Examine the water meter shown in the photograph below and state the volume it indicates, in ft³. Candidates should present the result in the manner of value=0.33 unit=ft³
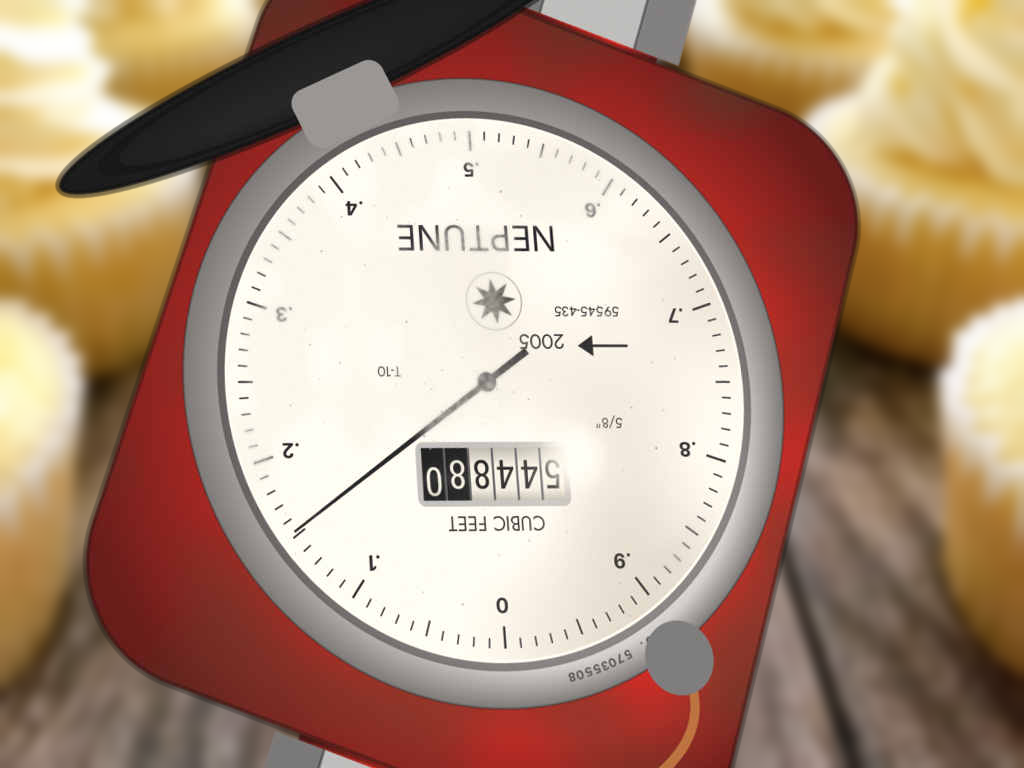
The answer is value=544880.15 unit=ft³
